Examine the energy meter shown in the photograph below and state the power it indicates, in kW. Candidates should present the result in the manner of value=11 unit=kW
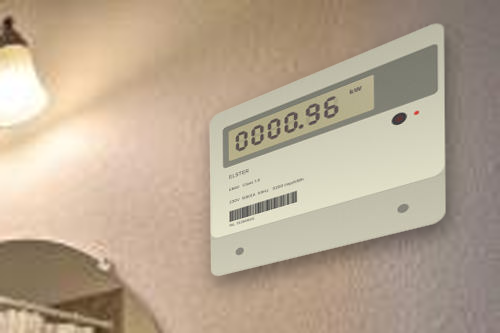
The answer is value=0.96 unit=kW
